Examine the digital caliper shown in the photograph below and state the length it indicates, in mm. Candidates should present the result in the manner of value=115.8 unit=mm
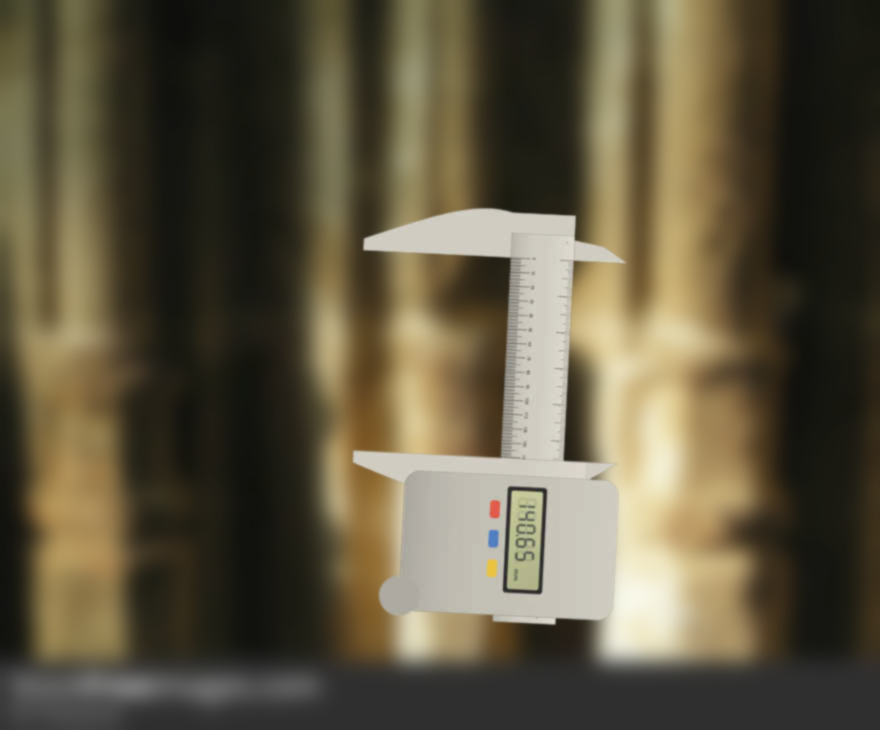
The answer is value=140.65 unit=mm
